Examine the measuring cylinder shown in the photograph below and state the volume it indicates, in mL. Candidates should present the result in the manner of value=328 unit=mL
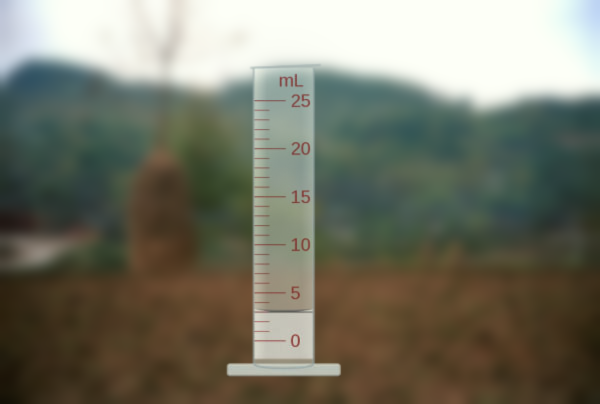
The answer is value=3 unit=mL
